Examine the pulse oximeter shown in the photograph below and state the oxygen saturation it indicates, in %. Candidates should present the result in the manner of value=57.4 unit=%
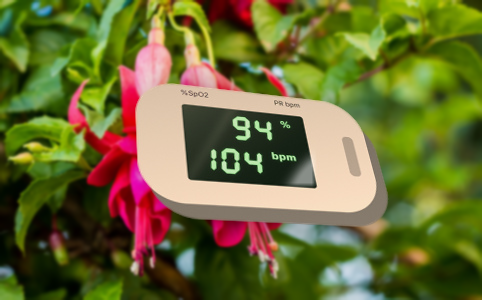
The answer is value=94 unit=%
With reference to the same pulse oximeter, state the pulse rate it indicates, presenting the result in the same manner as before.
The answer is value=104 unit=bpm
